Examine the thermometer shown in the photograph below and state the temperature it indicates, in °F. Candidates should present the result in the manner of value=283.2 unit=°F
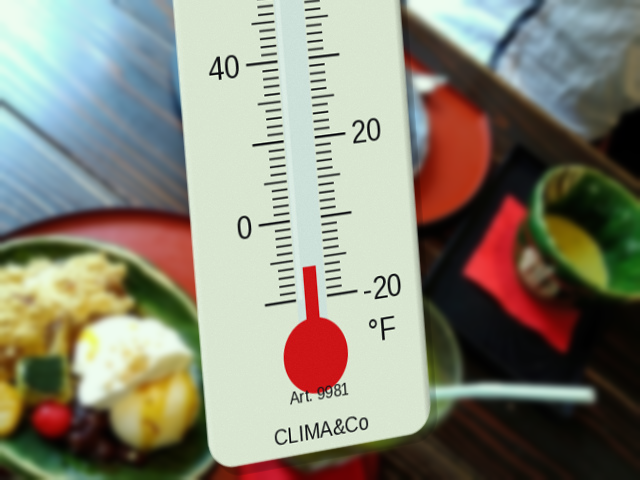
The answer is value=-12 unit=°F
